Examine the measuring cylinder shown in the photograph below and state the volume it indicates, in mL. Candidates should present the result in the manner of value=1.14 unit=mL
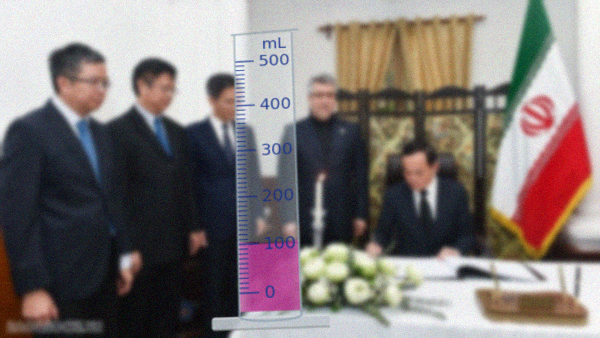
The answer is value=100 unit=mL
